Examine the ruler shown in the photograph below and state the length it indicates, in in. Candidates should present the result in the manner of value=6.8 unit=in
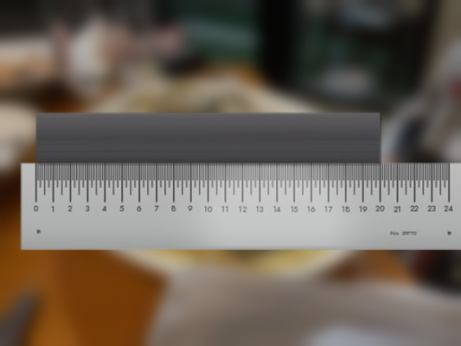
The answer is value=20 unit=in
